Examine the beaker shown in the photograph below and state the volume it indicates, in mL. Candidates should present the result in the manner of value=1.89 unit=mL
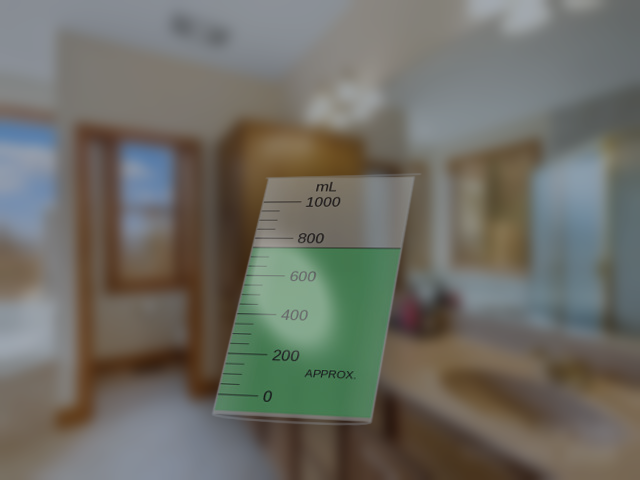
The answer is value=750 unit=mL
